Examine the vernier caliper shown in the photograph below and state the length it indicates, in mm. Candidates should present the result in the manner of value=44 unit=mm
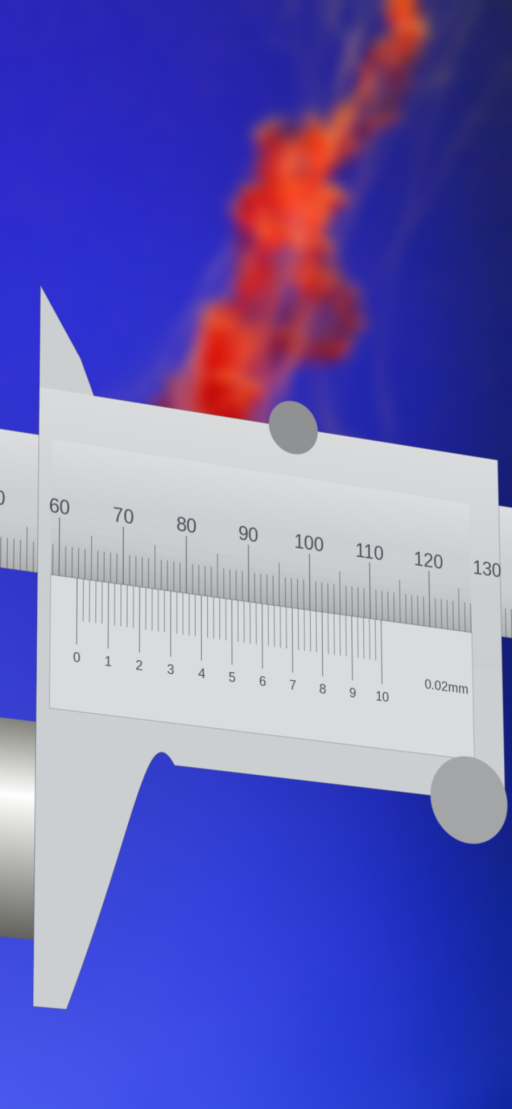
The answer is value=62.8 unit=mm
